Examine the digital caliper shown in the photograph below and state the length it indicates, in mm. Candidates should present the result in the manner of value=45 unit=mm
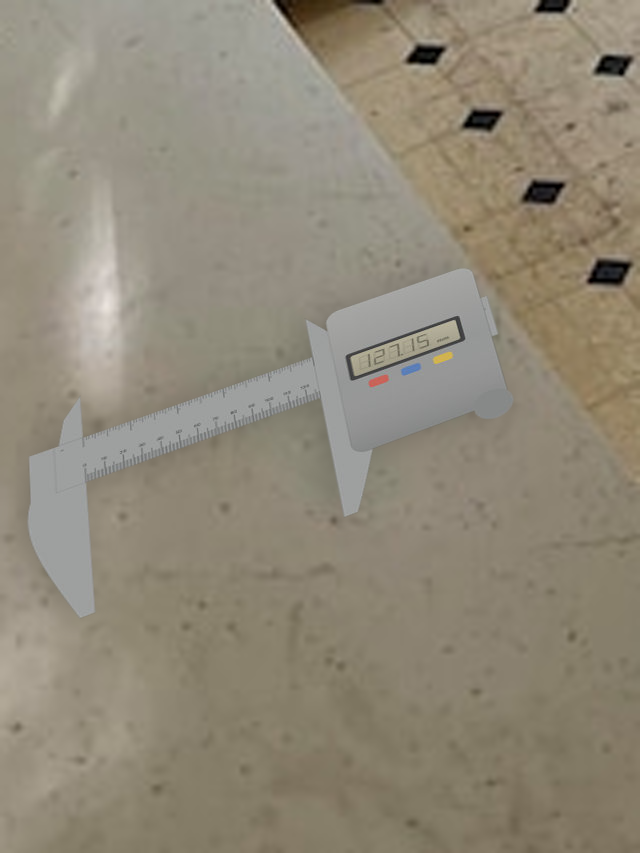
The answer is value=127.15 unit=mm
